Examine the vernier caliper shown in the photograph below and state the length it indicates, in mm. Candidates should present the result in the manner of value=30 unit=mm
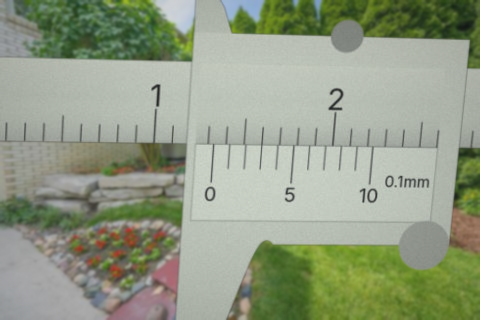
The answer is value=13.3 unit=mm
